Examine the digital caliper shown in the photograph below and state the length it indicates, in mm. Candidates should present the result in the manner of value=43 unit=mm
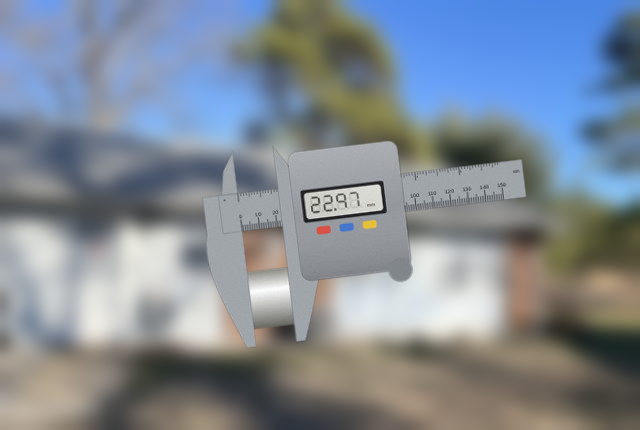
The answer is value=22.97 unit=mm
